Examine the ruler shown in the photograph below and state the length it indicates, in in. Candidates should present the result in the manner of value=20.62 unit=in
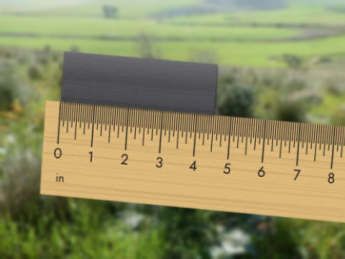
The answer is value=4.5 unit=in
